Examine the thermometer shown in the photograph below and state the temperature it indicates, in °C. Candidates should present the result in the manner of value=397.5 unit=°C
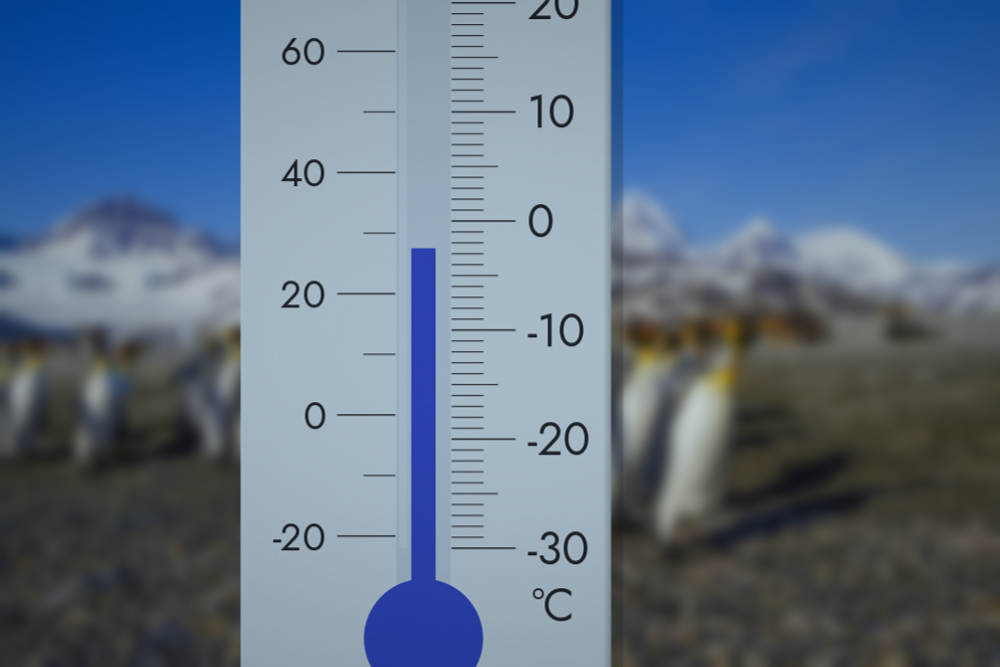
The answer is value=-2.5 unit=°C
